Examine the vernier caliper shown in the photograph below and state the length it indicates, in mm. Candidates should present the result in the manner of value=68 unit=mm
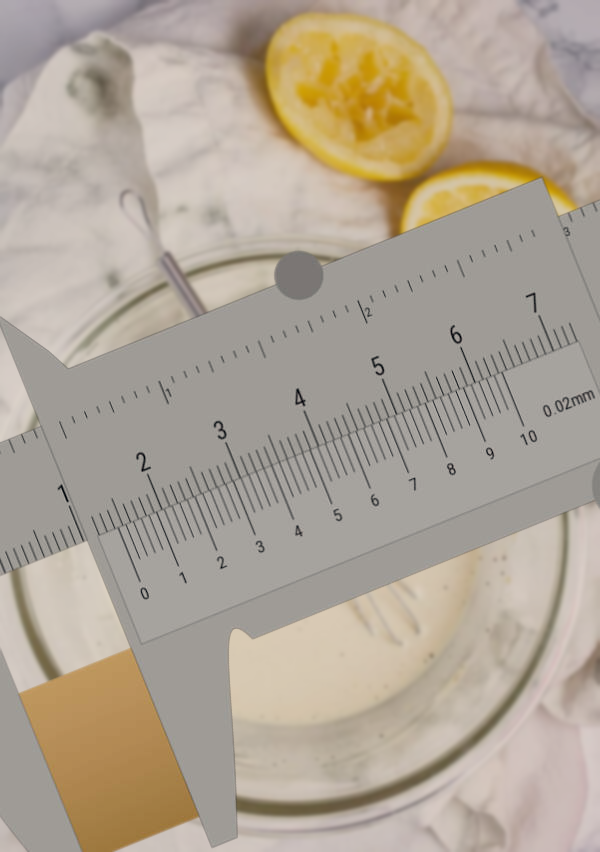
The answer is value=14.4 unit=mm
